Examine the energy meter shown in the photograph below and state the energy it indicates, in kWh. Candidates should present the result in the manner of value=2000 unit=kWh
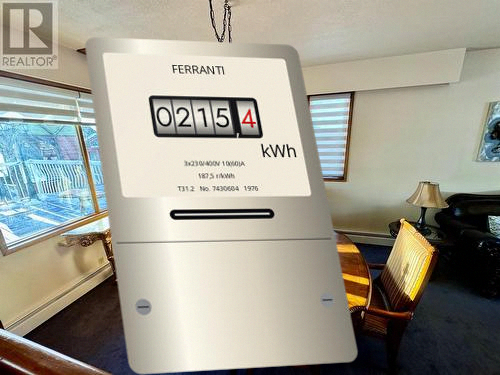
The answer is value=215.4 unit=kWh
